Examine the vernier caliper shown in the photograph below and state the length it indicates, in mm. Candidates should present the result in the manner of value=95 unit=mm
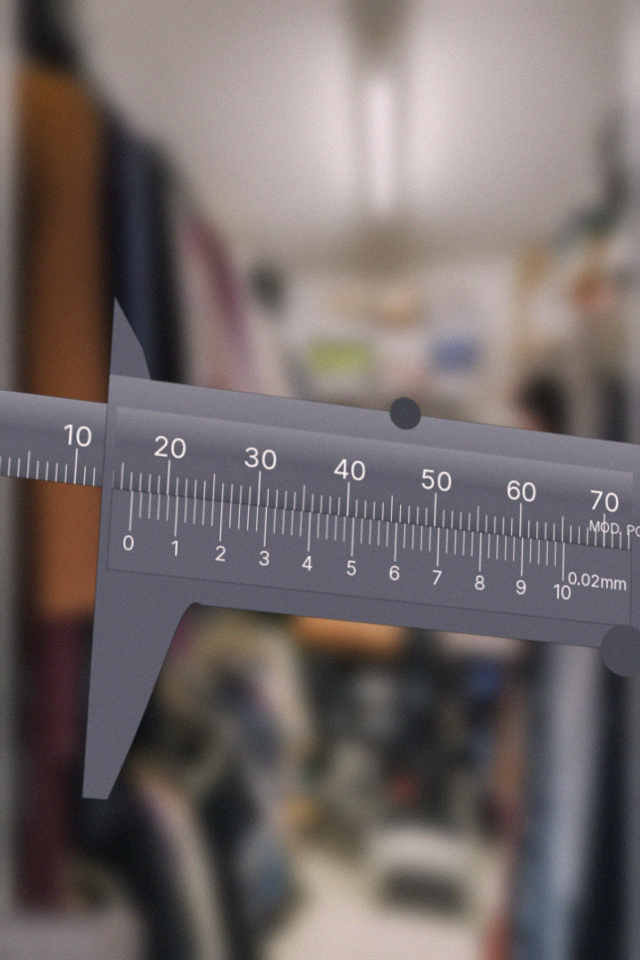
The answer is value=16.2 unit=mm
